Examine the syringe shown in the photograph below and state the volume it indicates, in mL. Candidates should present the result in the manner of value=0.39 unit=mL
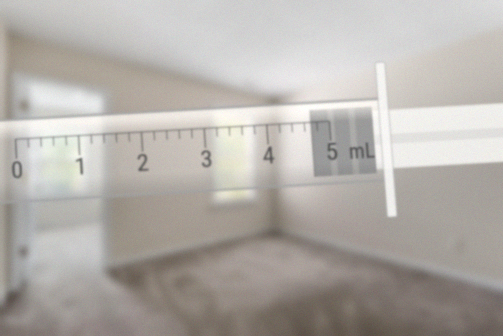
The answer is value=4.7 unit=mL
